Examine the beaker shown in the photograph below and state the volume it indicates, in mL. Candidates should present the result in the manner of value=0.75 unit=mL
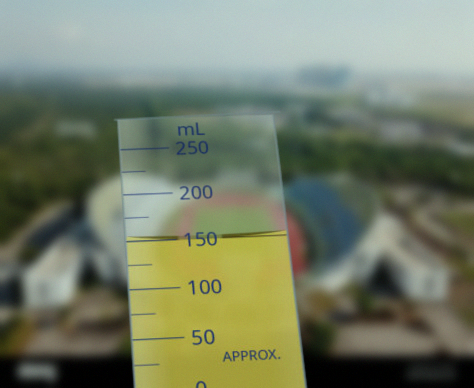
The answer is value=150 unit=mL
